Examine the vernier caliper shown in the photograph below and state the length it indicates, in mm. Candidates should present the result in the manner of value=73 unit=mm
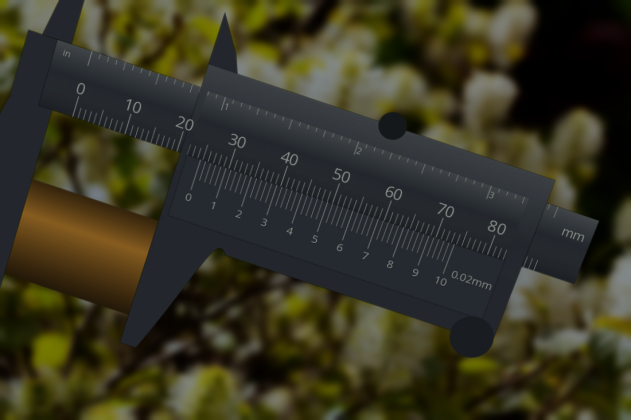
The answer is value=24.6 unit=mm
